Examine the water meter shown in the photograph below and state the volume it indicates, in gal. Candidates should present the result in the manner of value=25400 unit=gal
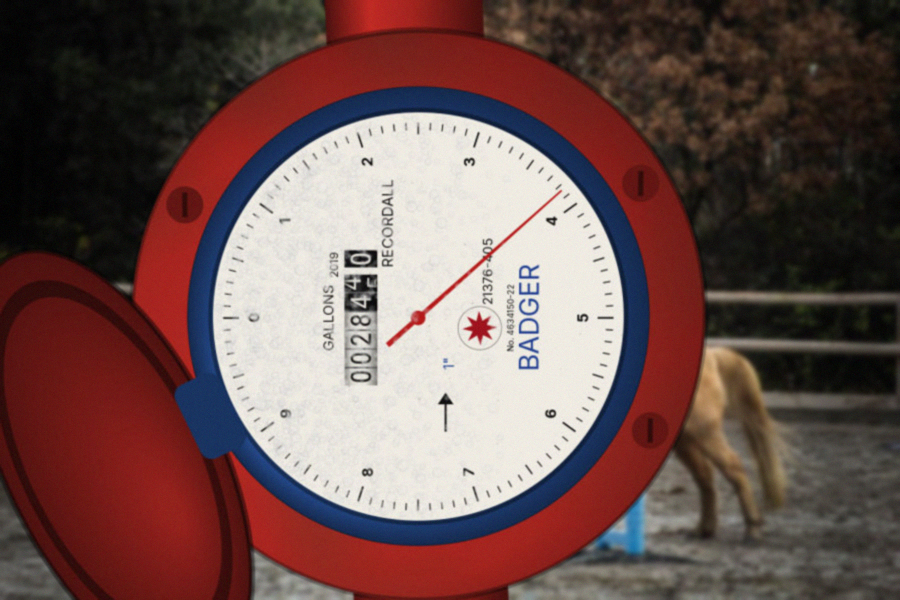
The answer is value=28443.8 unit=gal
